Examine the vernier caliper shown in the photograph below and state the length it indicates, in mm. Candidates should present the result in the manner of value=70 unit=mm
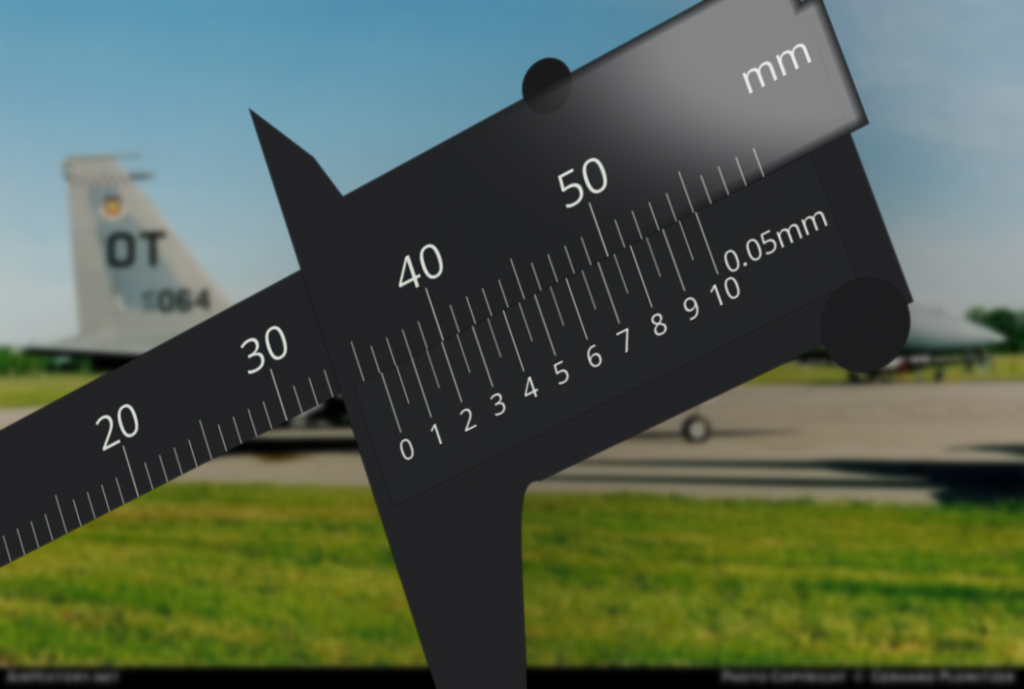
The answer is value=36.1 unit=mm
